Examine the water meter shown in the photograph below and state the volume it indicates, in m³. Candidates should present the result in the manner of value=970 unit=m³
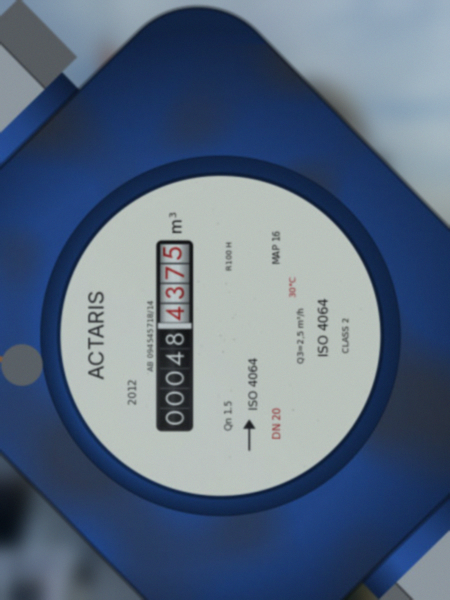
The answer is value=48.4375 unit=m³
